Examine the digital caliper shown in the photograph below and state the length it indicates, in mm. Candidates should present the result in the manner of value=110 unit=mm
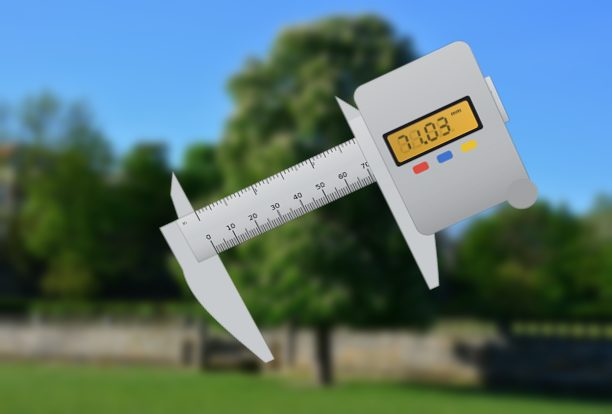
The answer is value=71.03 unit=mm
